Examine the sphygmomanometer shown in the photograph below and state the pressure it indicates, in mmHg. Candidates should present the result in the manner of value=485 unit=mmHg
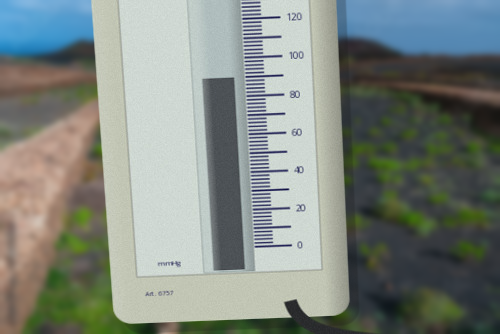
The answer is value=90 unit=mmHg
